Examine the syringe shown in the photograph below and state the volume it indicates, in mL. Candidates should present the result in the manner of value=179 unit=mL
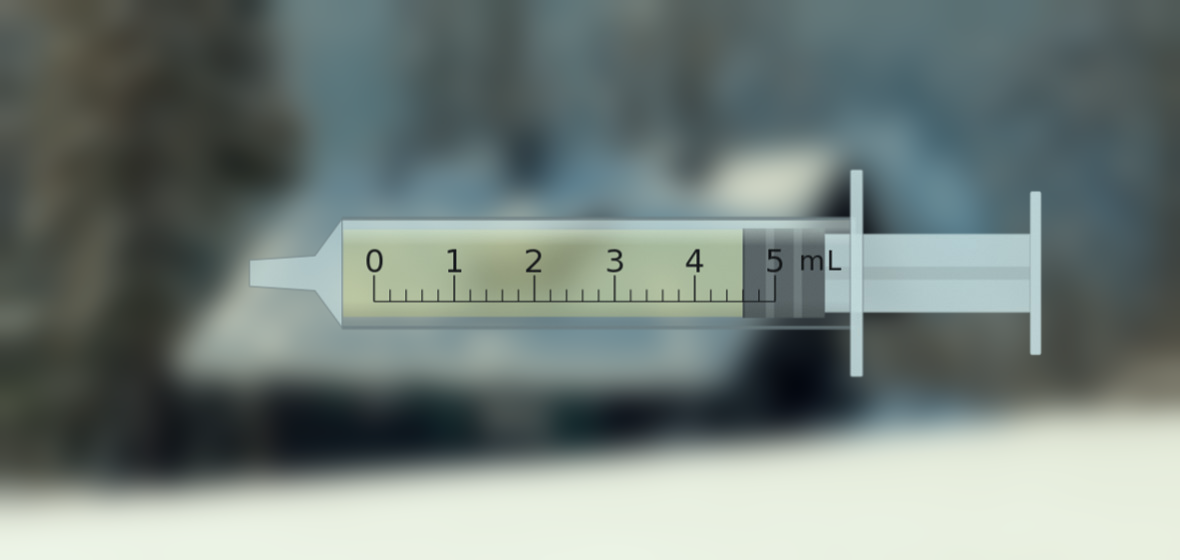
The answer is value=4.6 unit=mL
